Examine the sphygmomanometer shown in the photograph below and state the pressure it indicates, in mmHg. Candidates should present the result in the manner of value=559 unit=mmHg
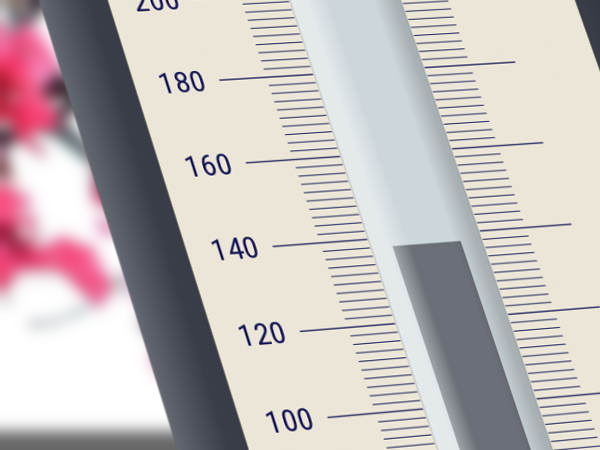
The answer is value=138 unit=mmHg
